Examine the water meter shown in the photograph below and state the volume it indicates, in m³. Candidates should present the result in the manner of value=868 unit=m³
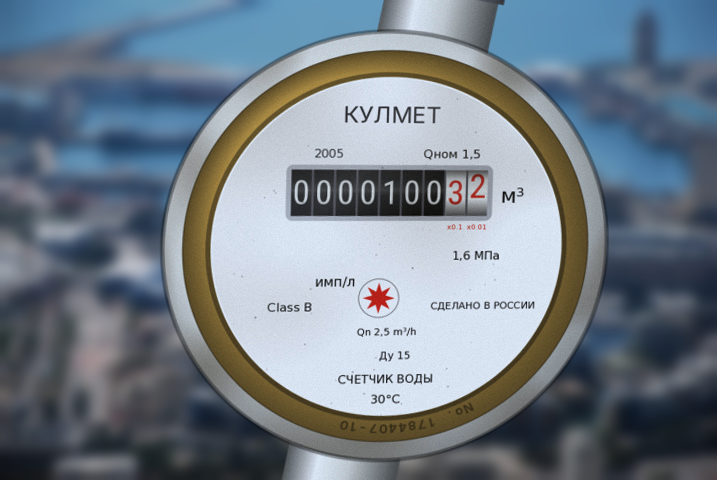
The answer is value=100.32 unit=m³
